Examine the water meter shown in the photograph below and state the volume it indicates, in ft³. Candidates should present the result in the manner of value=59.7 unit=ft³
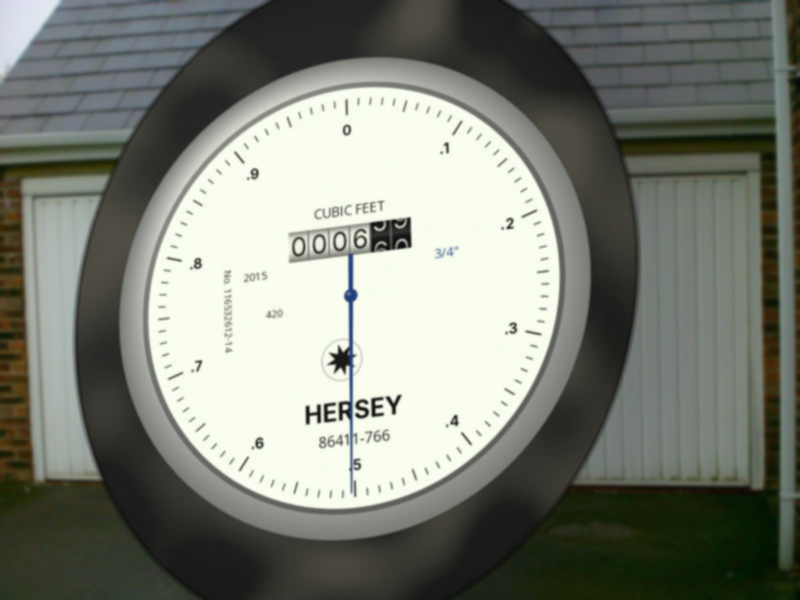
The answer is value=659.50 unit=ft³
